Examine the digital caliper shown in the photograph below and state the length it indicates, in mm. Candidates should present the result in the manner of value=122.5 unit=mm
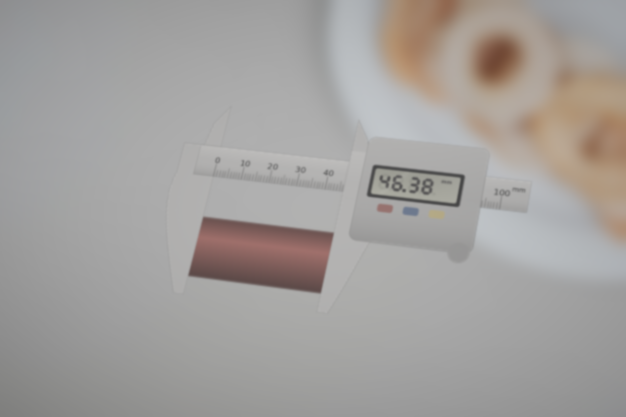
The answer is value=46.38 unit=mm
